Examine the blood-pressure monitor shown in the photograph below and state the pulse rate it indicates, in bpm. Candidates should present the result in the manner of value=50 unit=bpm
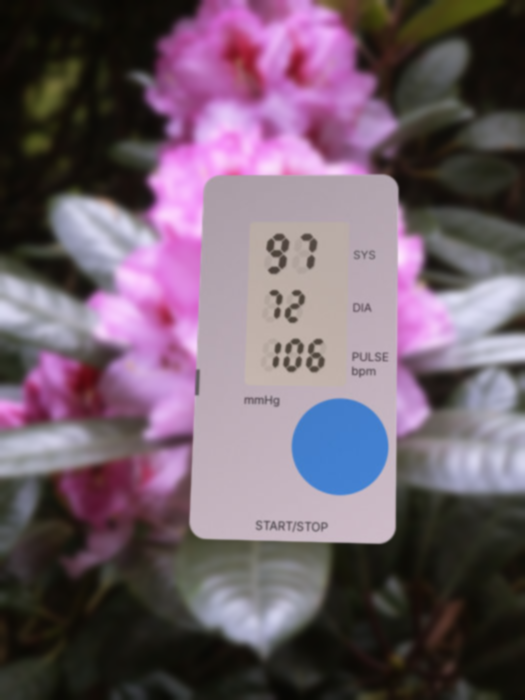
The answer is value=106 unit=bpm
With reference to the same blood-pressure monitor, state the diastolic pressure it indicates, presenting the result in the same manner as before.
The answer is value=72 unit=mmHg
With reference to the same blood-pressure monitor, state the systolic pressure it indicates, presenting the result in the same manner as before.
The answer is value=97 unit=mmHg
